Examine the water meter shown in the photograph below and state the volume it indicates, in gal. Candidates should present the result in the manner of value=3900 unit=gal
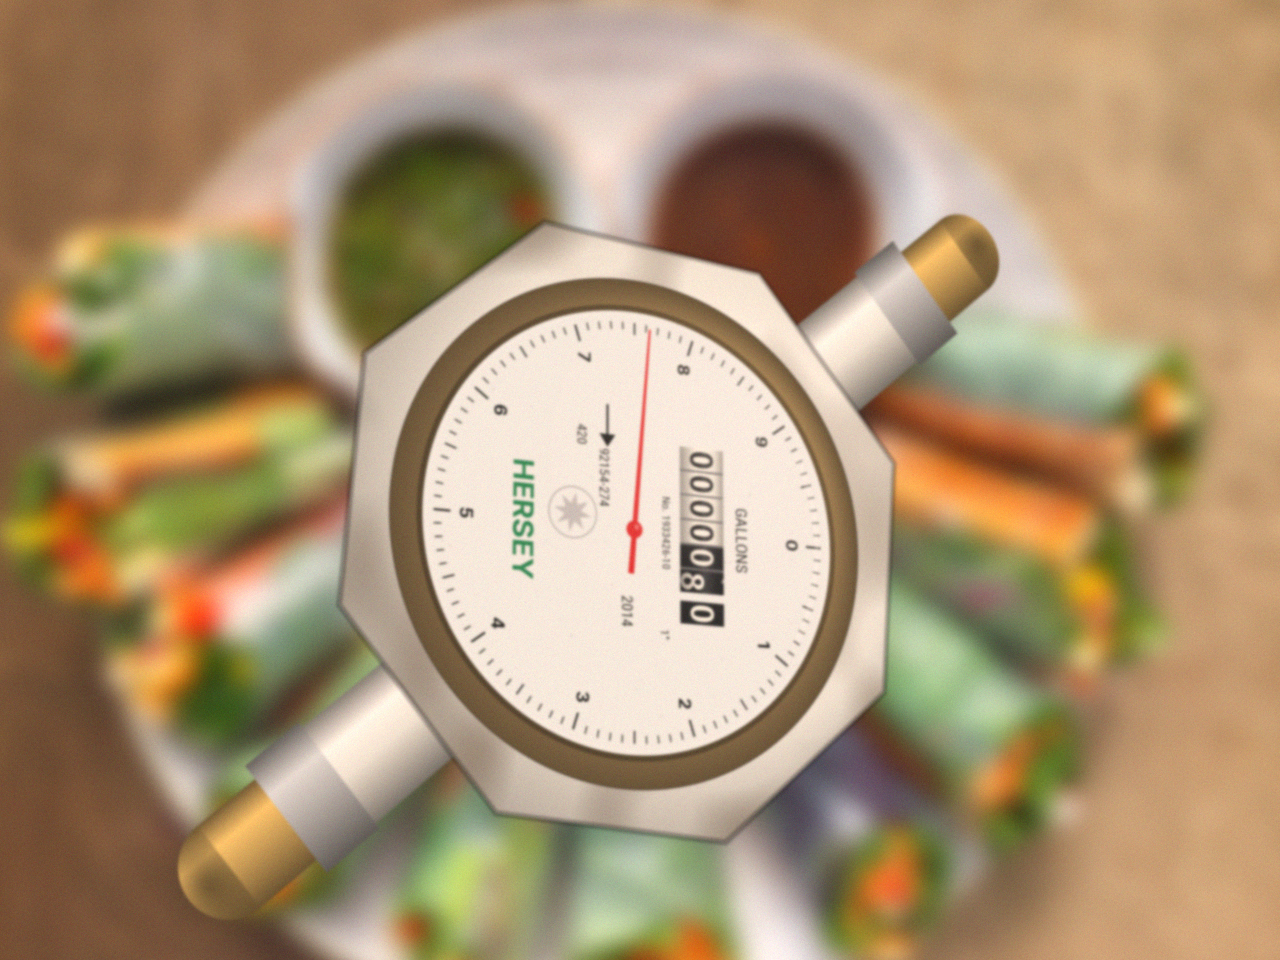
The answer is value=77.6 unit=gal
